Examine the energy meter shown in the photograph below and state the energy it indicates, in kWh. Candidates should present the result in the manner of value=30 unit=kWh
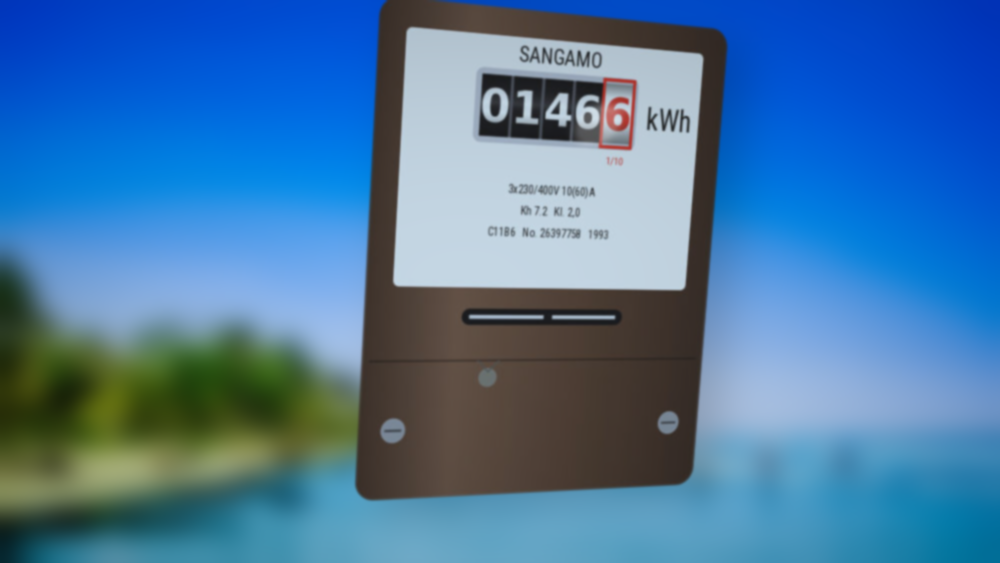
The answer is value=146.6 unit=kWh
